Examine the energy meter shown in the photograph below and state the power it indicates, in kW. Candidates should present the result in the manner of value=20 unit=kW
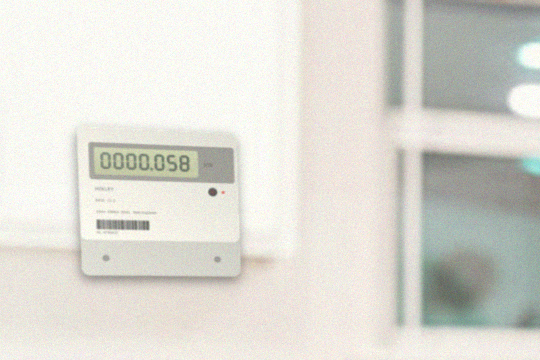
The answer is value=0.058 unit=kW
